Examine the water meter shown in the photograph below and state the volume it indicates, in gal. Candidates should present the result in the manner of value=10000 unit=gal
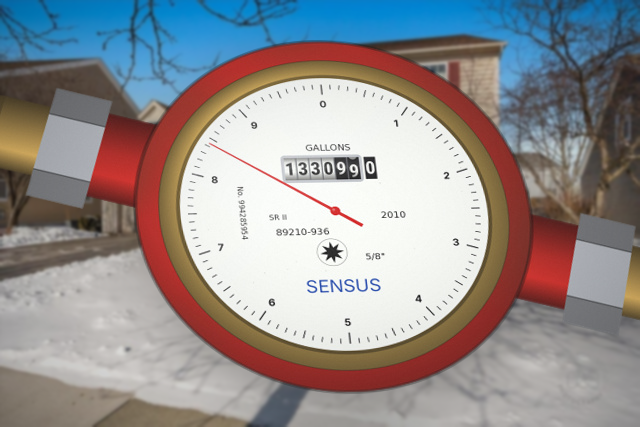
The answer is value=1330988.4 unit=gal
